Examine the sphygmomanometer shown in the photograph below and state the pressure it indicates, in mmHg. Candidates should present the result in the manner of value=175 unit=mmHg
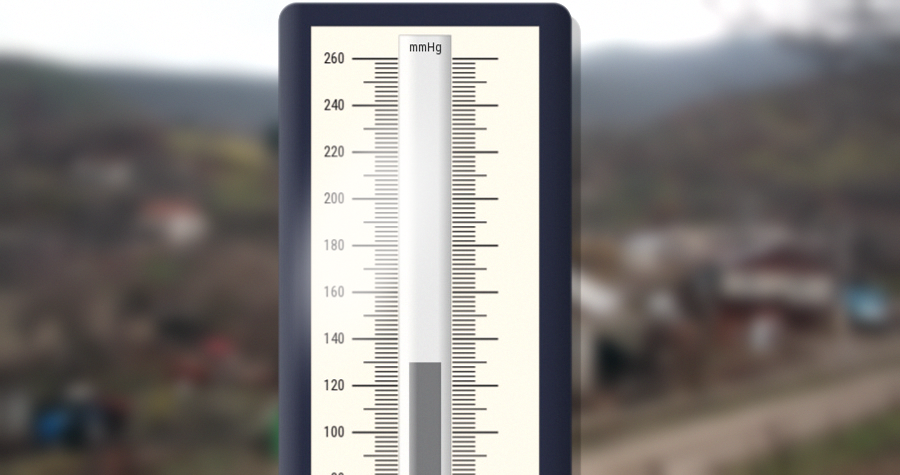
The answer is value=130 unit=mmHg
